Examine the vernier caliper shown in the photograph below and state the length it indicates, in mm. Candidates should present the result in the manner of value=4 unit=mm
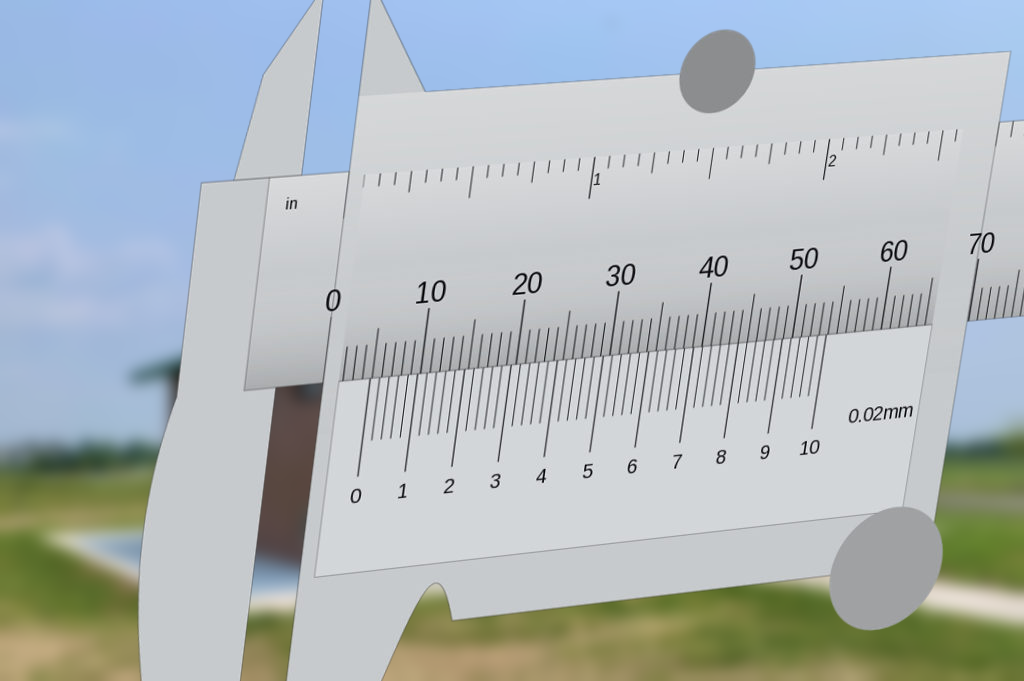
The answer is value=4.8 unit=mm
